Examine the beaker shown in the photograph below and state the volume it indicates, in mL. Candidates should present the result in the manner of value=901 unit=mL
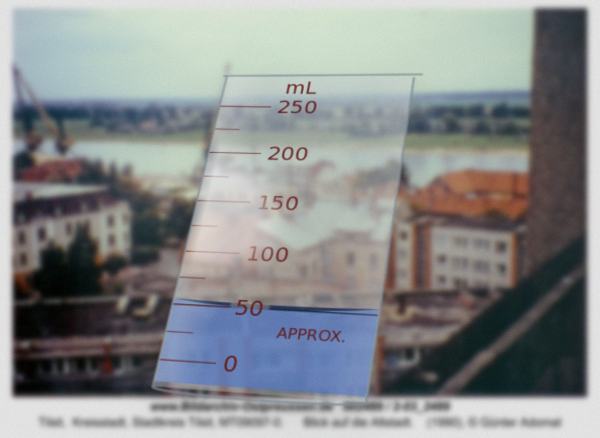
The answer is value=50 unit=mL
